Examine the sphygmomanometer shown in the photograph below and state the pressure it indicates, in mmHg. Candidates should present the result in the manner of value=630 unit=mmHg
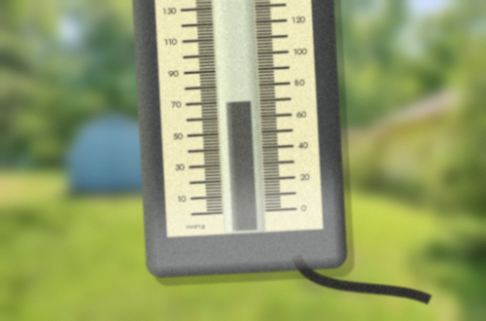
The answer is value=70 unit=mmHg
